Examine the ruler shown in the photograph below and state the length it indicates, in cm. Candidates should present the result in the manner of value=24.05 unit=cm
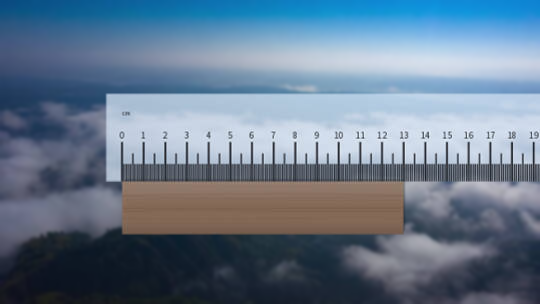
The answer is value=13 unit=cm
